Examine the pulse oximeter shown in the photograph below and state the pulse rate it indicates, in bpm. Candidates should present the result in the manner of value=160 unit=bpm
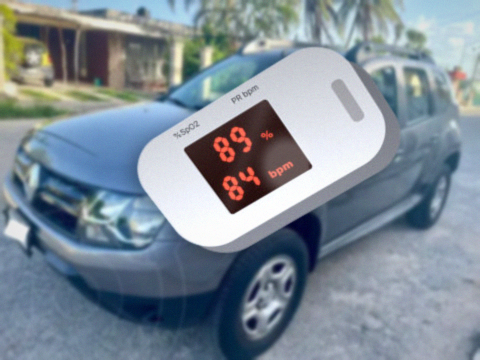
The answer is value=84 unit=bpm
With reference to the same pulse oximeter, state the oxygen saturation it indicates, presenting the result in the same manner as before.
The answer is value=89 unit=%
